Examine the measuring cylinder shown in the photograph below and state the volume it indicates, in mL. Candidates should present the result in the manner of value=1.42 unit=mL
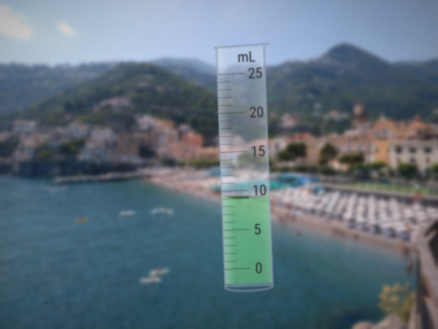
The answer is value=9 unit=mL
